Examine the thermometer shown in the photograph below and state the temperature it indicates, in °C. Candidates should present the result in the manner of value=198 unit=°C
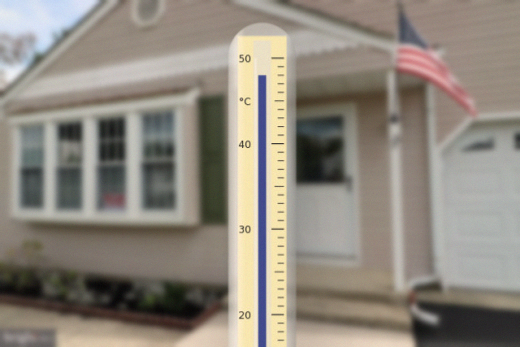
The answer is value=48 unit=°C
